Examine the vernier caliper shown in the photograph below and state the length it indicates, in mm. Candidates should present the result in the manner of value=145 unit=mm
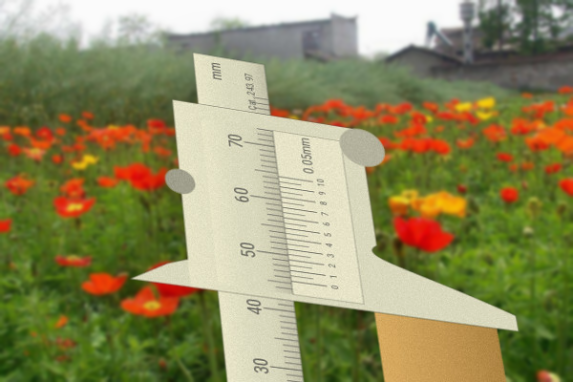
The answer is value=45.4 unit=mm
